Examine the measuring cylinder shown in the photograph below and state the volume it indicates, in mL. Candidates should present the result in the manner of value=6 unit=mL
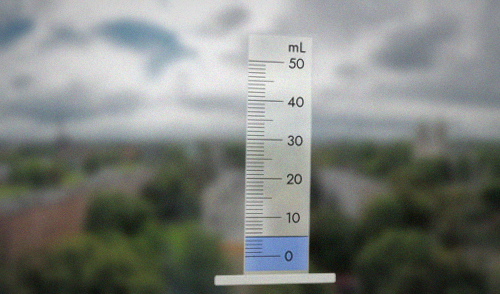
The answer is value=5 unit=mL
